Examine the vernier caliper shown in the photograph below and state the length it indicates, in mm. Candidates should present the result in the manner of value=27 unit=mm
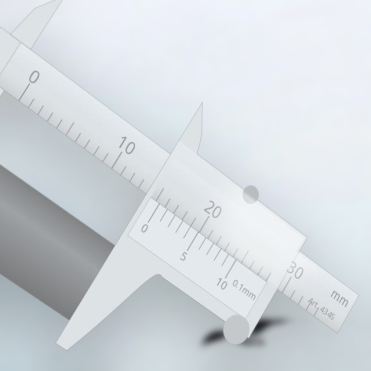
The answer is value=15.4 unit=mm
